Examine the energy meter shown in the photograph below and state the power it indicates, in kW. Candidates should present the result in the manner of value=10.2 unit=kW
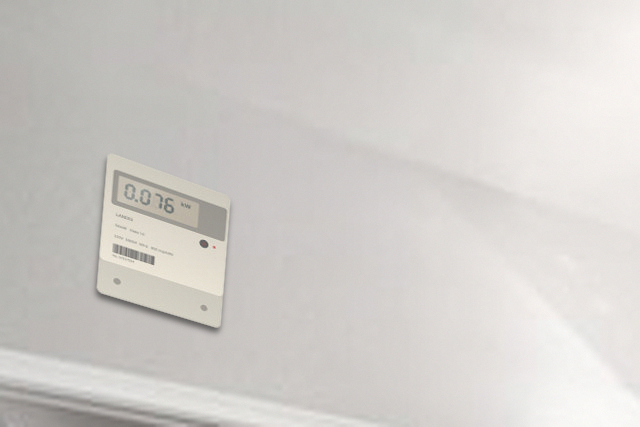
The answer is value=0.076 unit=kW
